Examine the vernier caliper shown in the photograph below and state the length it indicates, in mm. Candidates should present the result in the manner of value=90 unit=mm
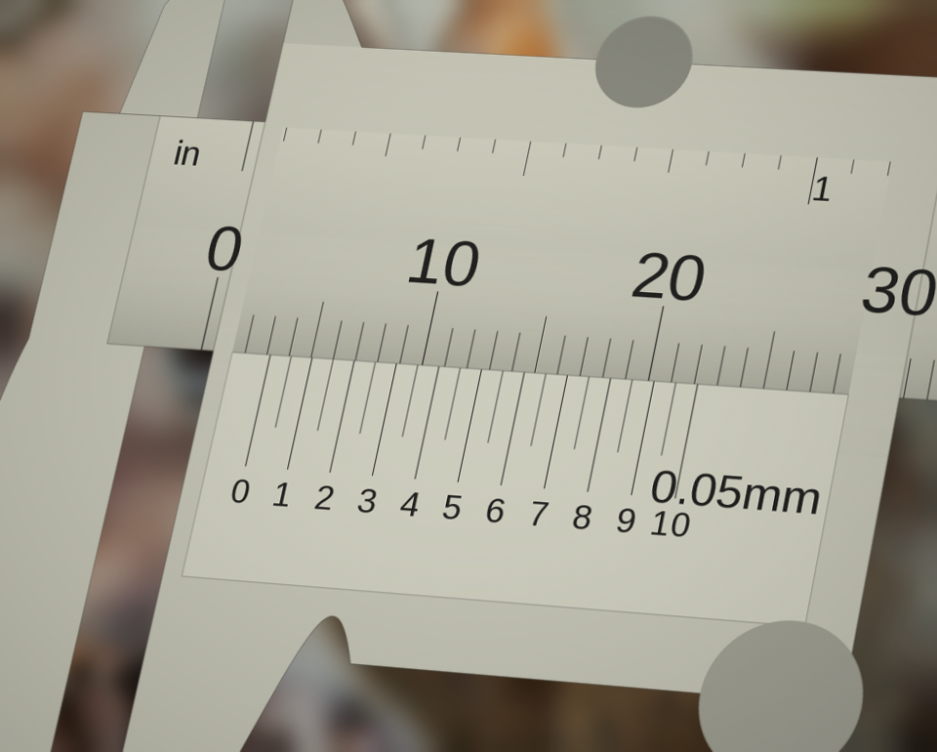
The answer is value=3.15 unit=mm
